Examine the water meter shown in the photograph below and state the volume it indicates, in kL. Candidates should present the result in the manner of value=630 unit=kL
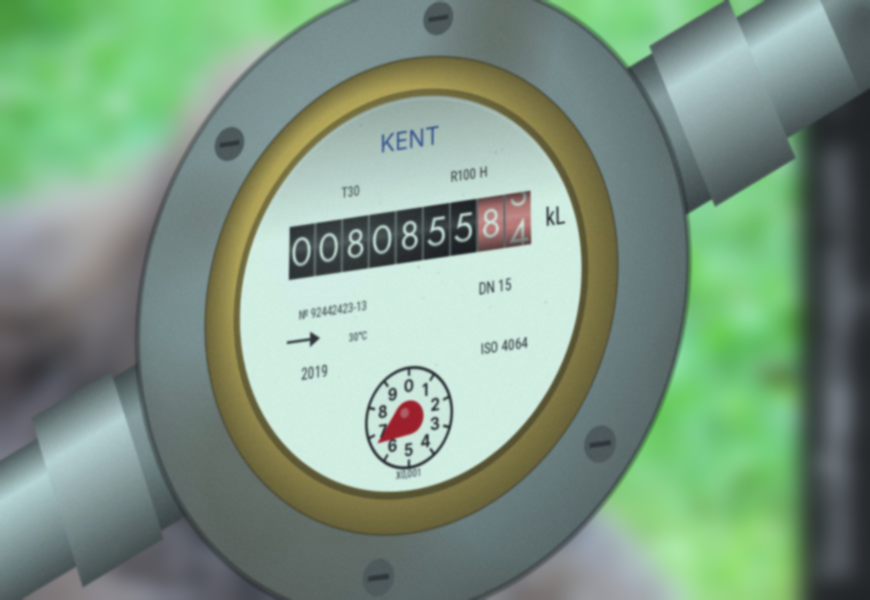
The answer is value=80855.836 unit=kL
